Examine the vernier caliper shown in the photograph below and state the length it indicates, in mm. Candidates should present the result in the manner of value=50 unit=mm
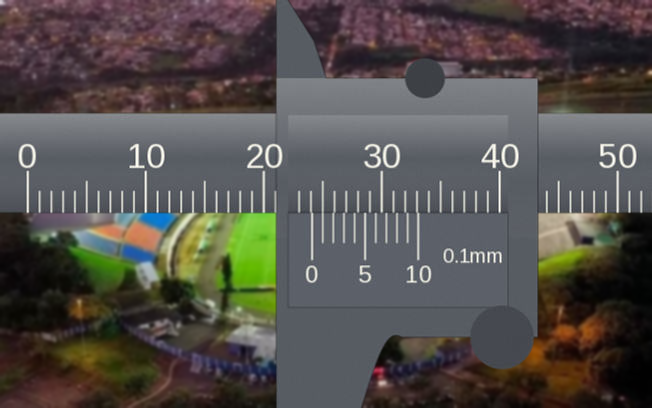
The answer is value=24.1 unit=mm
